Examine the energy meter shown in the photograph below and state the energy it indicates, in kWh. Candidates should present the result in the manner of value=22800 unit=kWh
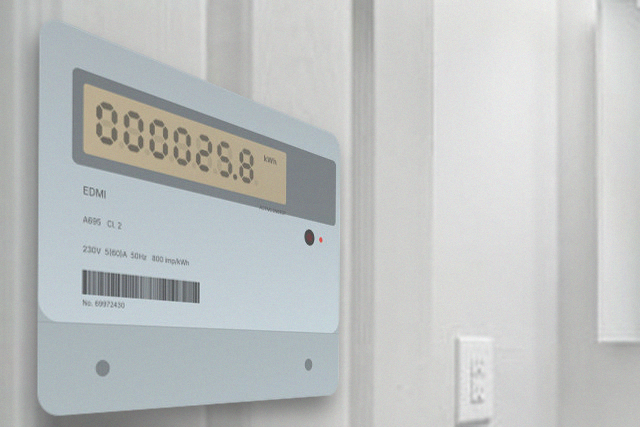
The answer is value=25.8 unit=kWh
